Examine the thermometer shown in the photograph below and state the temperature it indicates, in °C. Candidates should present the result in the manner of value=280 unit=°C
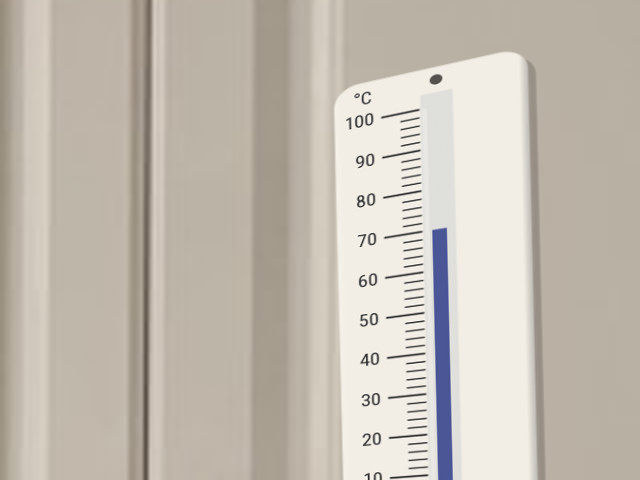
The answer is value=70 unit=°C
